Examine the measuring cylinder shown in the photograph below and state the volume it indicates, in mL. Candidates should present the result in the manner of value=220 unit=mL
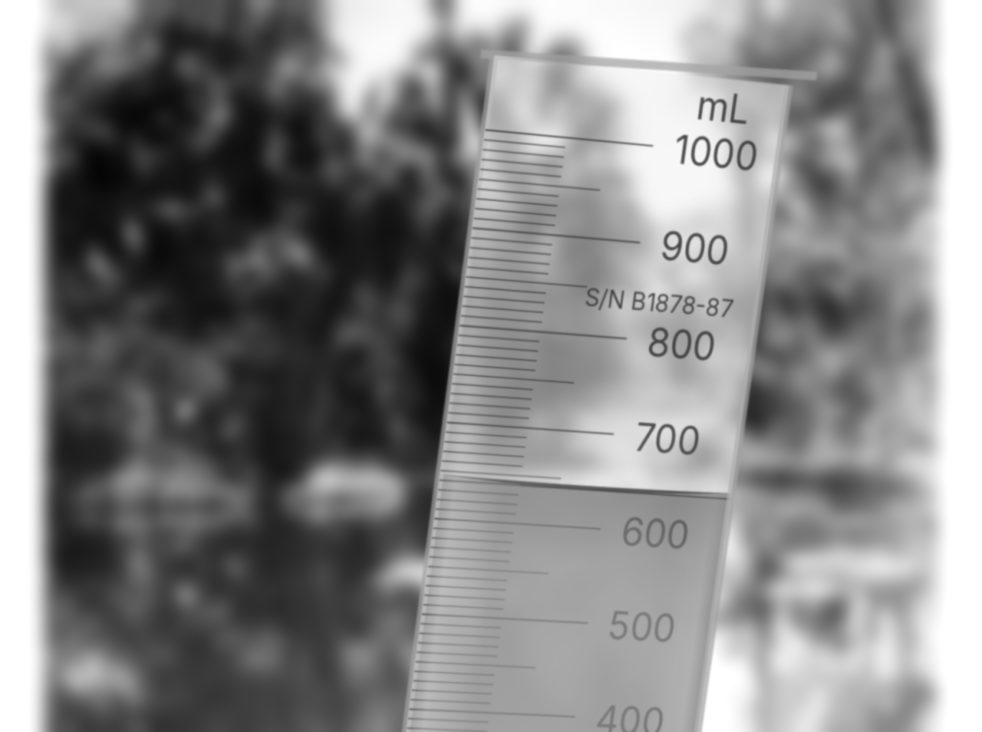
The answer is value=640 unit=mL
